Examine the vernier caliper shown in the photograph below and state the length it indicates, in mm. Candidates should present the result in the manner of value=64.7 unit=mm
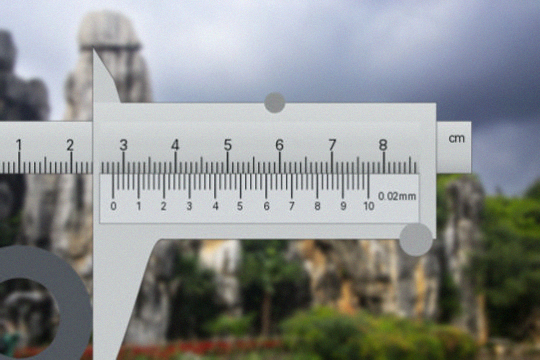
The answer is value=28.0 unit=mm
